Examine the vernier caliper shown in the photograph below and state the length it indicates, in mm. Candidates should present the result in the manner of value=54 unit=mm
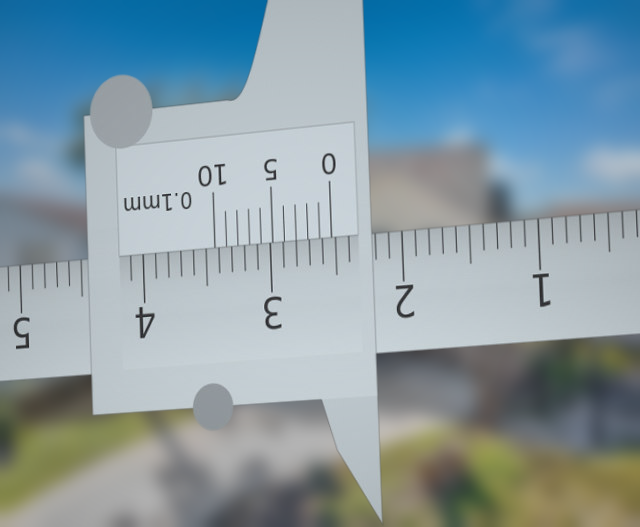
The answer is value=25.3 unit=mm
